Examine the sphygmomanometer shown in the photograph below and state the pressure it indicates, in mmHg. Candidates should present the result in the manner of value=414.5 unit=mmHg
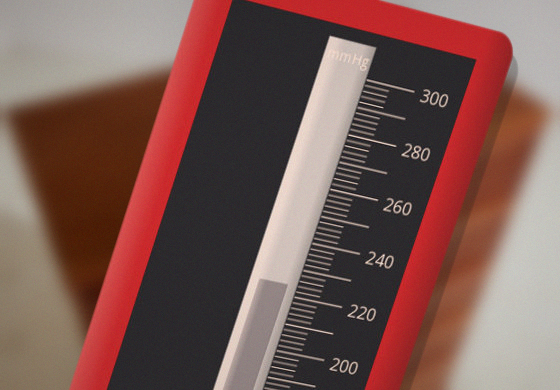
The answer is value=224 unit=mmHg
